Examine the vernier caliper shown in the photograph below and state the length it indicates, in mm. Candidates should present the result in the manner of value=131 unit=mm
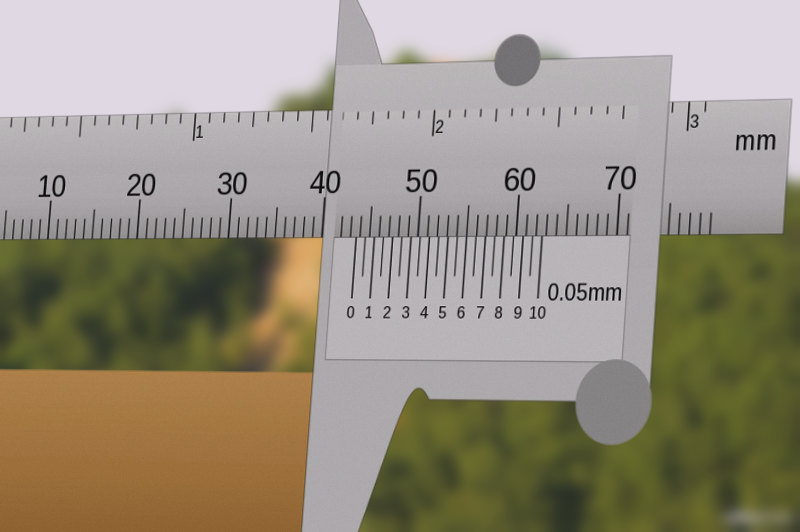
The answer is value=43.6 unit=mm
